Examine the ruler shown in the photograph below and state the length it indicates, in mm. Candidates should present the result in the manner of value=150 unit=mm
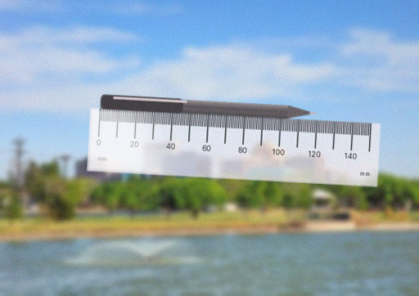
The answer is value=120 unit=mm
